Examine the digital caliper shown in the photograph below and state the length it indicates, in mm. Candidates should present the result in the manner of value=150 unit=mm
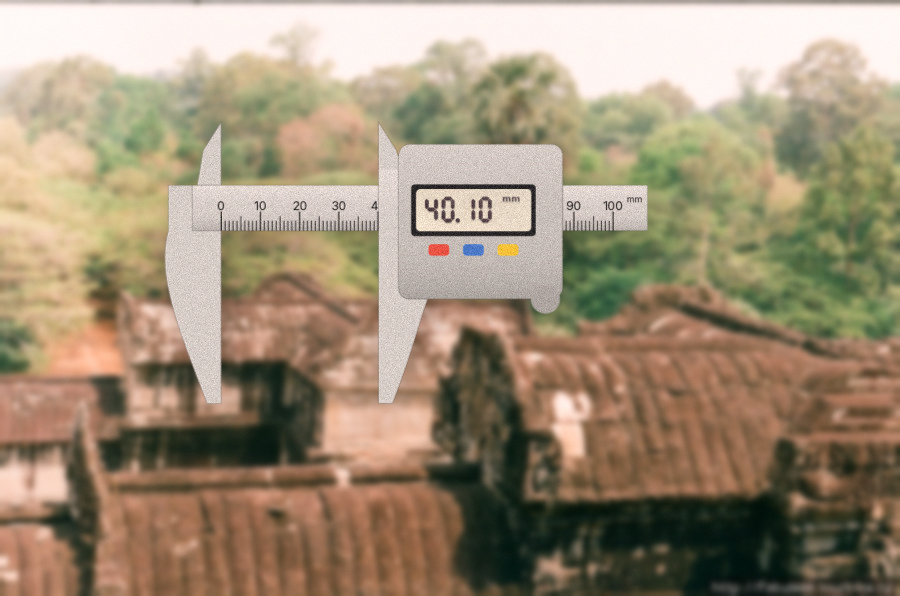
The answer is value=40.10 unit=mm
